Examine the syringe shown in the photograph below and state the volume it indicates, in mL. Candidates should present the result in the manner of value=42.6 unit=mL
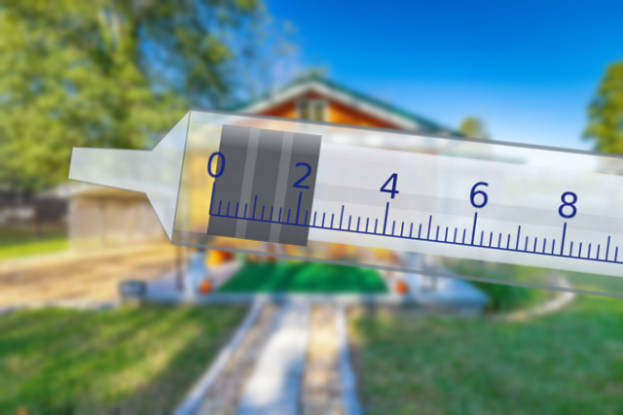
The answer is value=0 unit=mL
